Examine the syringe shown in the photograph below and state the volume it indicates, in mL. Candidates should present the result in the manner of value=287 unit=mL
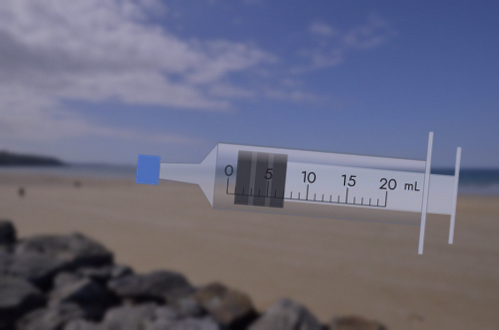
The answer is value=1 unit=mL
